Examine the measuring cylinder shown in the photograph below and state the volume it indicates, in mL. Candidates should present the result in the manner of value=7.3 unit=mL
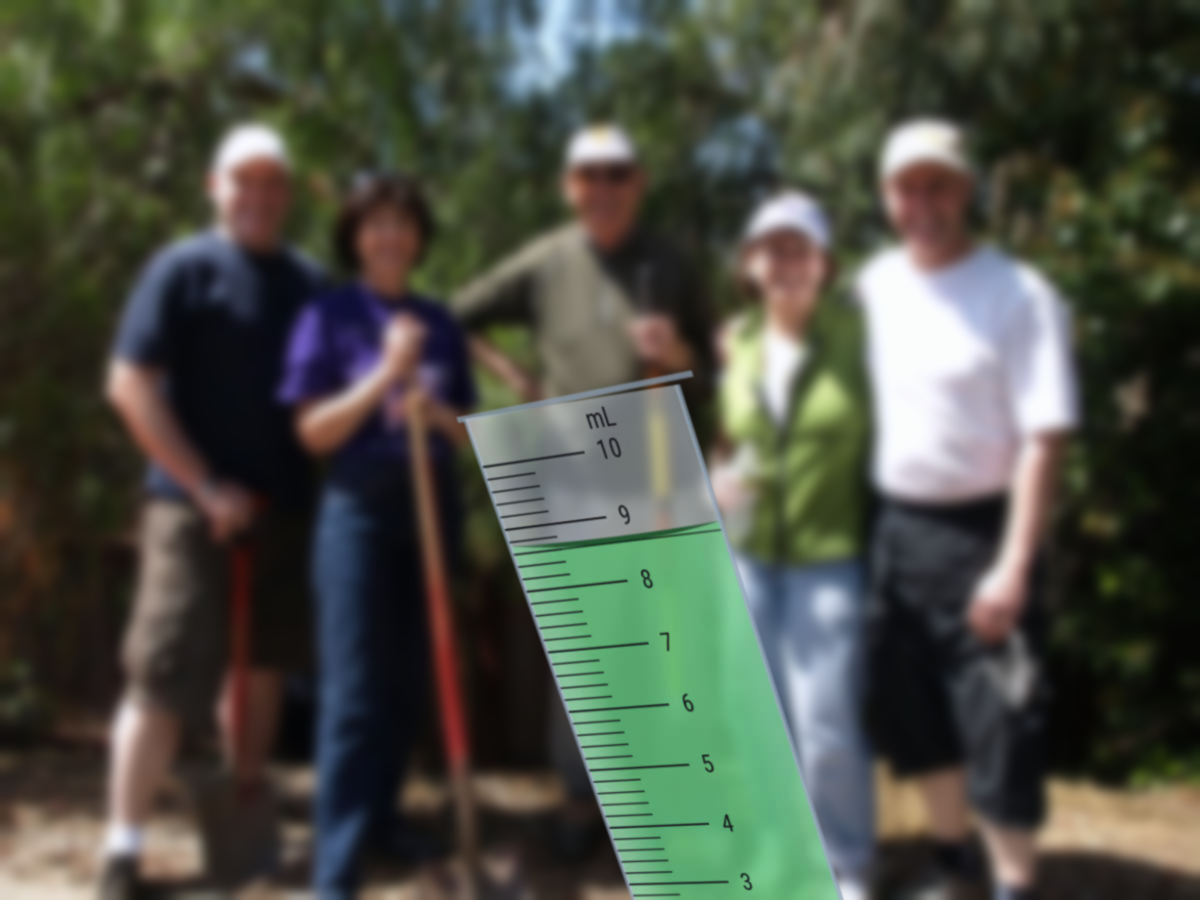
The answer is value=8.6 unit=mL
